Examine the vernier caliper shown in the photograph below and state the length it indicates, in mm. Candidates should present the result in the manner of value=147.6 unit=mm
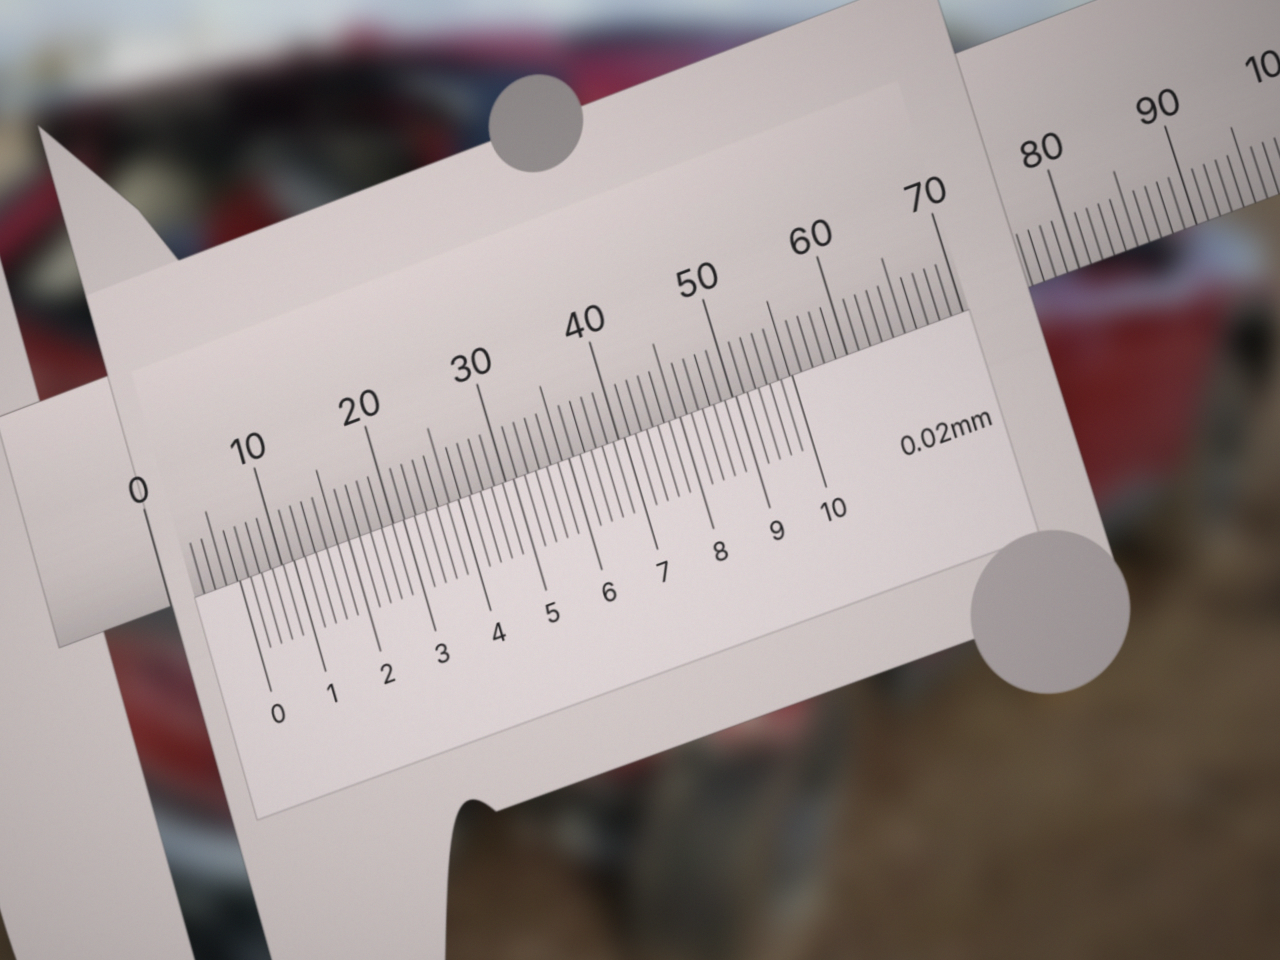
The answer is value=6.2 unit=mm
